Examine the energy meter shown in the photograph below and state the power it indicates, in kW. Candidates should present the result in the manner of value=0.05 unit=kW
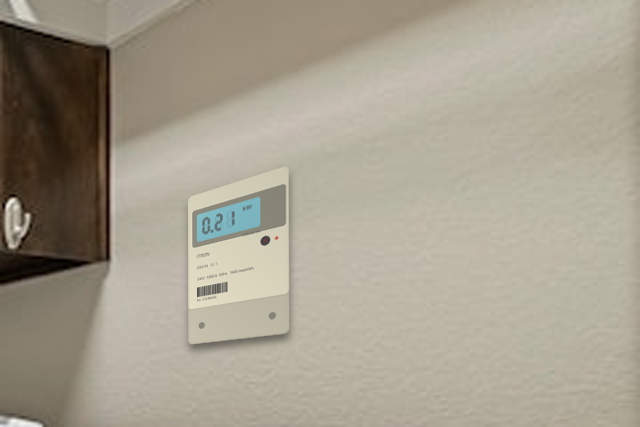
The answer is value=0.21 unit=kW
